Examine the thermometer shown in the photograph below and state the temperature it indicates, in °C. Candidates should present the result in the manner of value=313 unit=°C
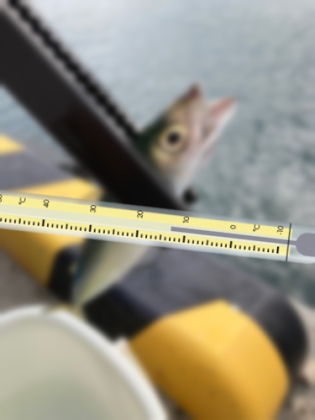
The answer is value=13 unit=°C
